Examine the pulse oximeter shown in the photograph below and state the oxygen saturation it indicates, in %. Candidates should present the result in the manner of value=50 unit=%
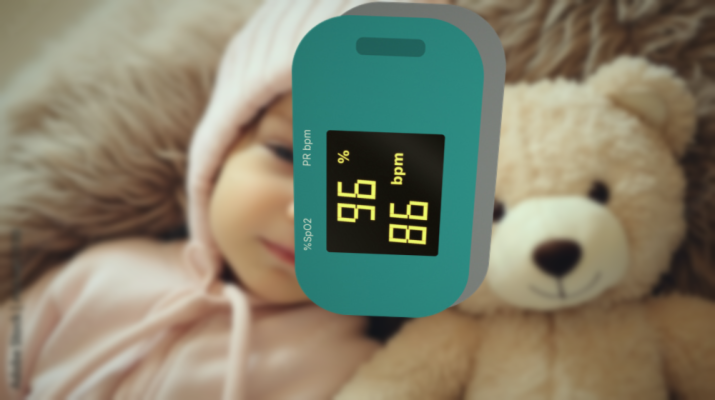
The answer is value=96 unit=%
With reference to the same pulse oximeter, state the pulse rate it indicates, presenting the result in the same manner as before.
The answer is value=86 unit=bpm
